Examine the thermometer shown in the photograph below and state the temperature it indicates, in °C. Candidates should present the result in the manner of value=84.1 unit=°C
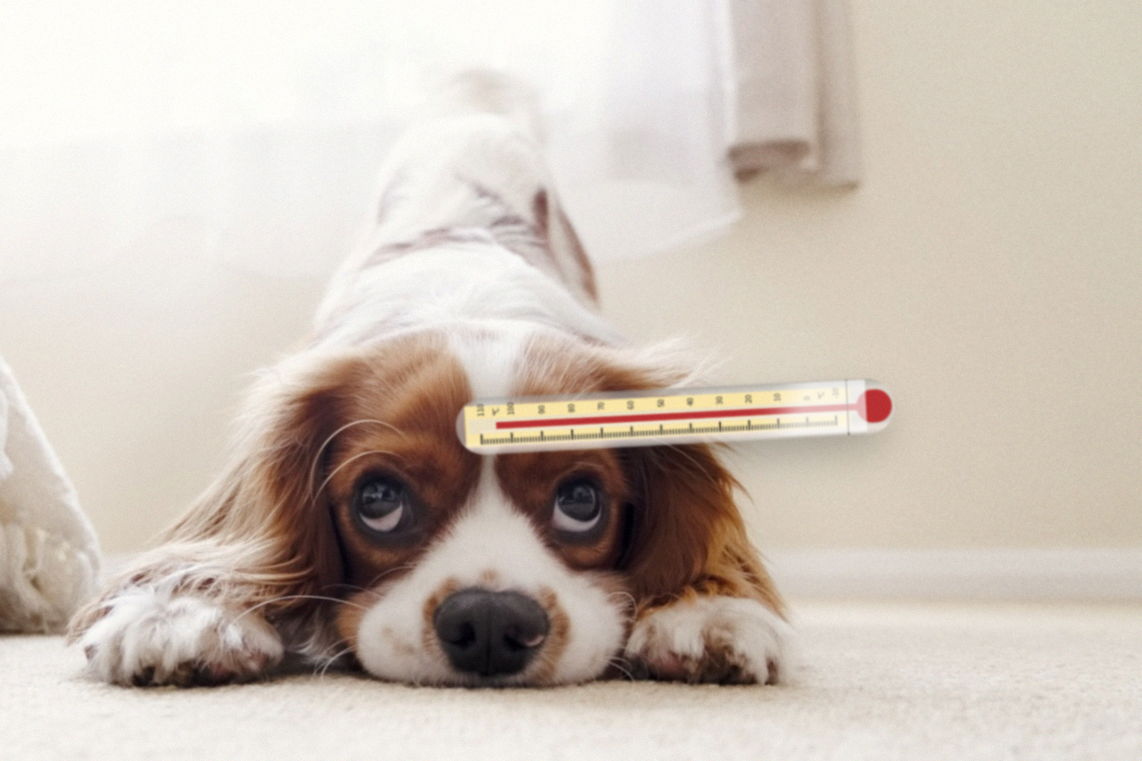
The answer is value=105 unit=°C
